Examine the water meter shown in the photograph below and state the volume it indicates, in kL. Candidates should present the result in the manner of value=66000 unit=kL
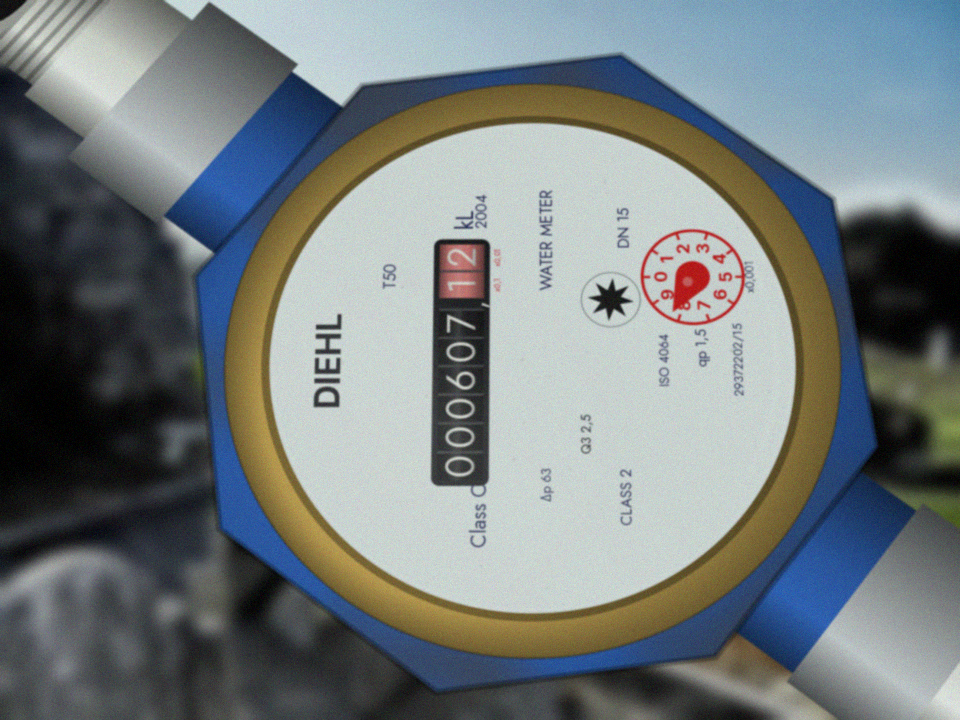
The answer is value=607.128 unit=kL
